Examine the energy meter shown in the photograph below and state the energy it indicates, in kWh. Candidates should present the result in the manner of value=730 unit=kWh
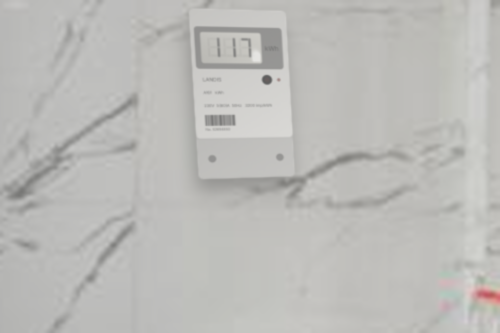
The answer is value=117 unit=kWh
